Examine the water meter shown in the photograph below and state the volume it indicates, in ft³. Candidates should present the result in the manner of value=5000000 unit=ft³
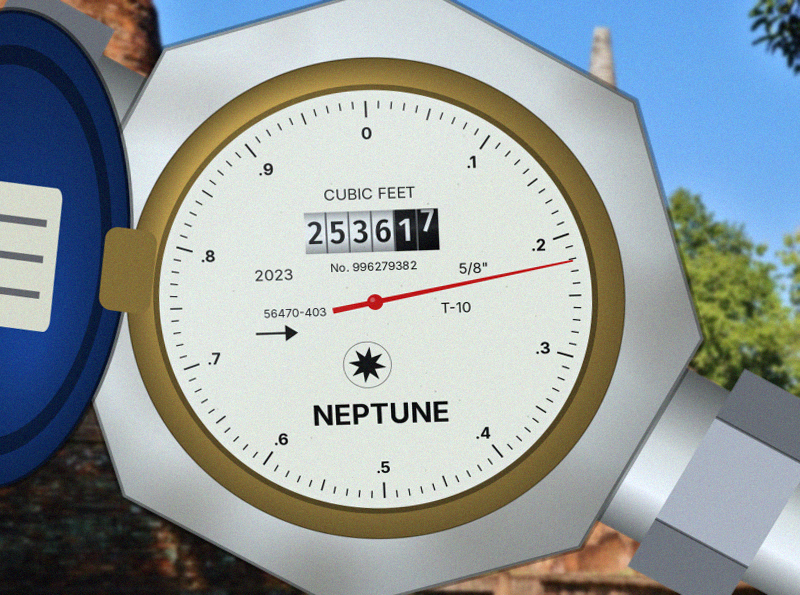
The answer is value=253617.22 unit=ft³
